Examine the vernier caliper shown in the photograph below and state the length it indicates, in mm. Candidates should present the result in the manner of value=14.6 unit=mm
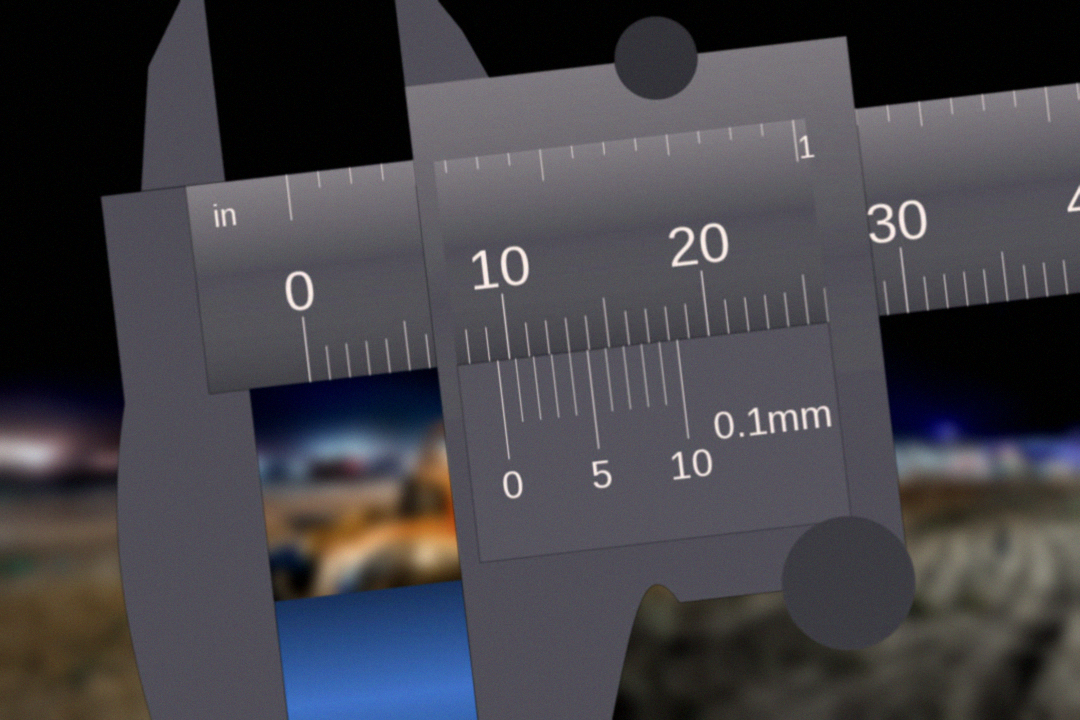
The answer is value=9.4 unit=mm
